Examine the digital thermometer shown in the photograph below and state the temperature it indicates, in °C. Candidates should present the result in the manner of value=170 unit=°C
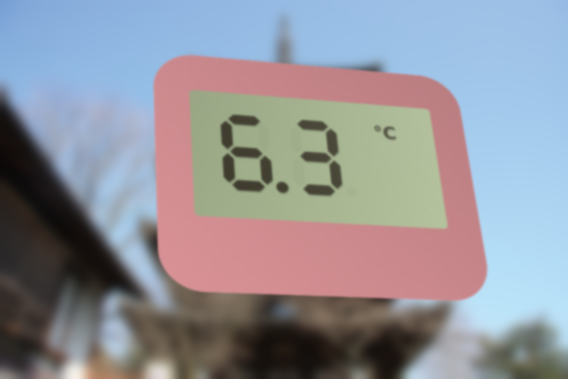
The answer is value=6.3 unit=°C
